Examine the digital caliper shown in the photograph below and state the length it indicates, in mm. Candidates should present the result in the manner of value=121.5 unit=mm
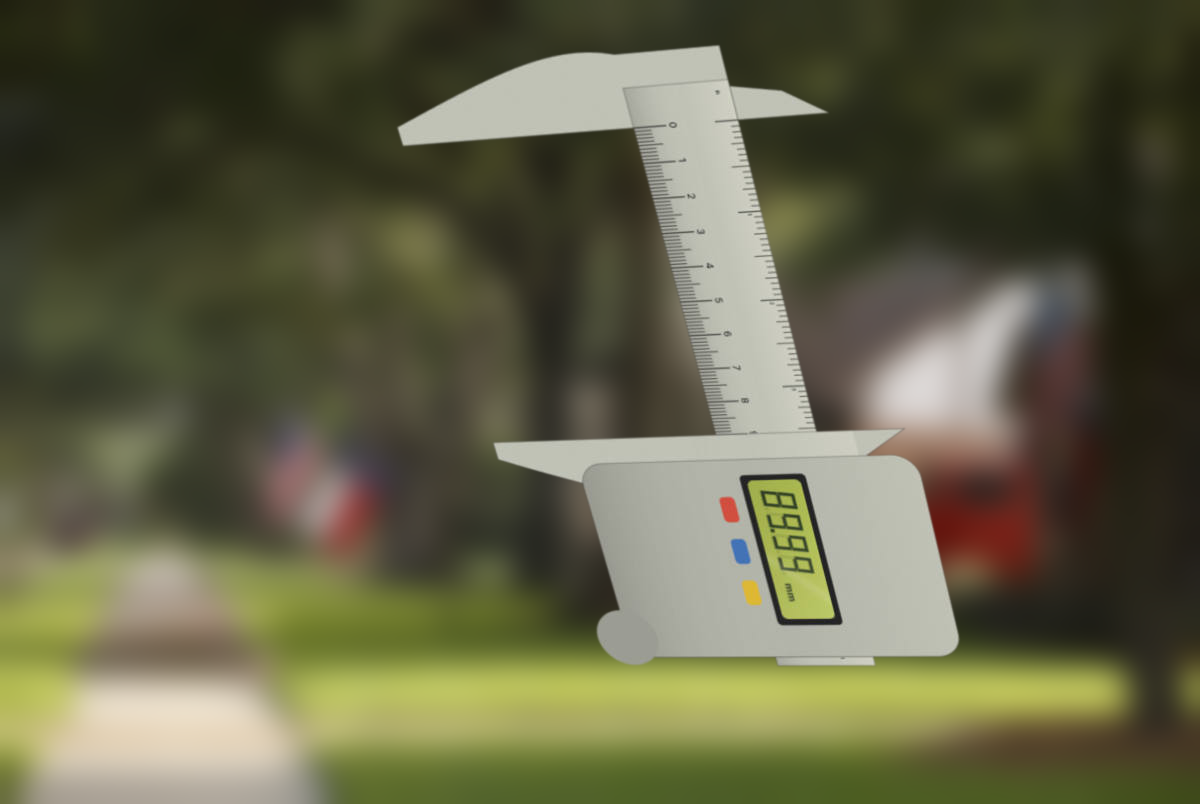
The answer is value=89.99 unit=mm
